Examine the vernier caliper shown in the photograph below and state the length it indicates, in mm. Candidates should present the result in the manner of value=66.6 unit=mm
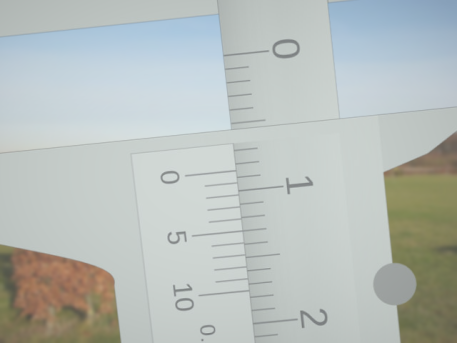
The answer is value=8.5 unit=mm
